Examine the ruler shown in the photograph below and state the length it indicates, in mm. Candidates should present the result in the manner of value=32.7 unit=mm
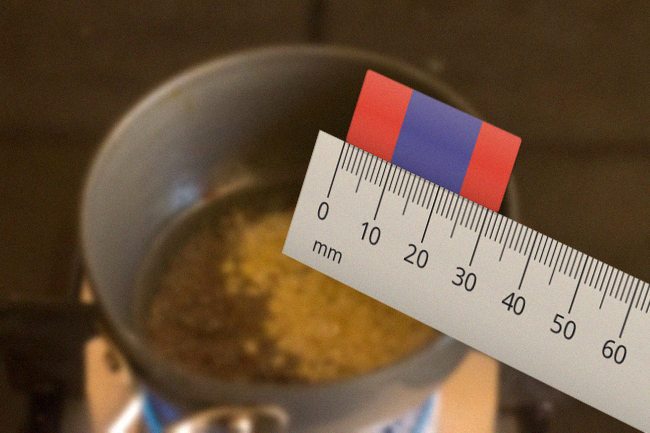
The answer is value=32 unit=mm
